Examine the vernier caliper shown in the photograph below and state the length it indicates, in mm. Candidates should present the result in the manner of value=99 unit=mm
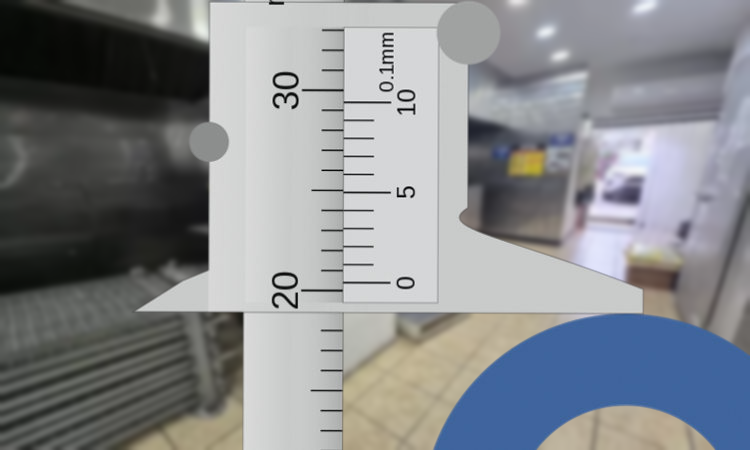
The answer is value=20.4 unit=mm
